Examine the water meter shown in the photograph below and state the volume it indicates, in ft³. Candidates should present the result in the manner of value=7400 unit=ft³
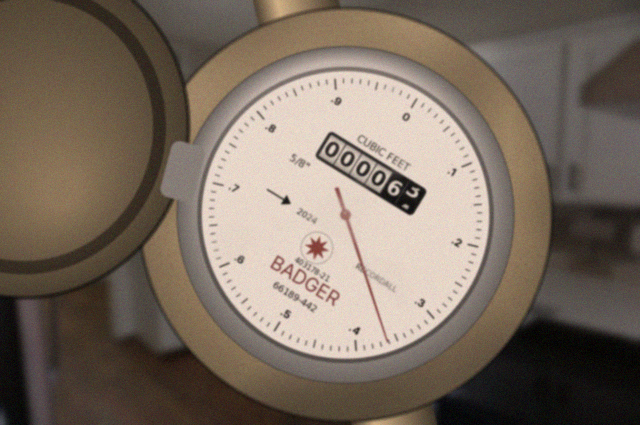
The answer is value=63.36 unit=ft³
